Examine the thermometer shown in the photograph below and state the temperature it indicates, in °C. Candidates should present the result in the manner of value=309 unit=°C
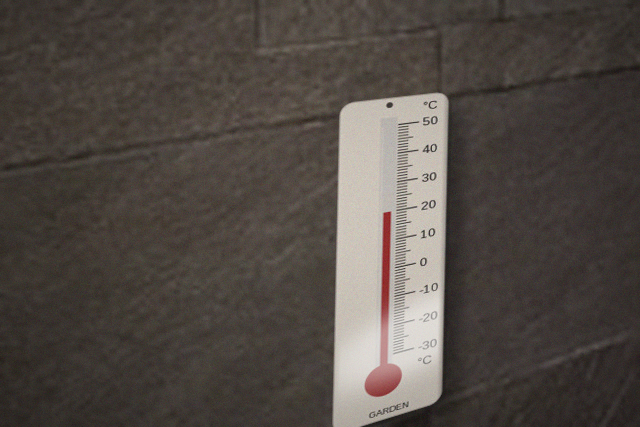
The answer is value=20 unit=°C
